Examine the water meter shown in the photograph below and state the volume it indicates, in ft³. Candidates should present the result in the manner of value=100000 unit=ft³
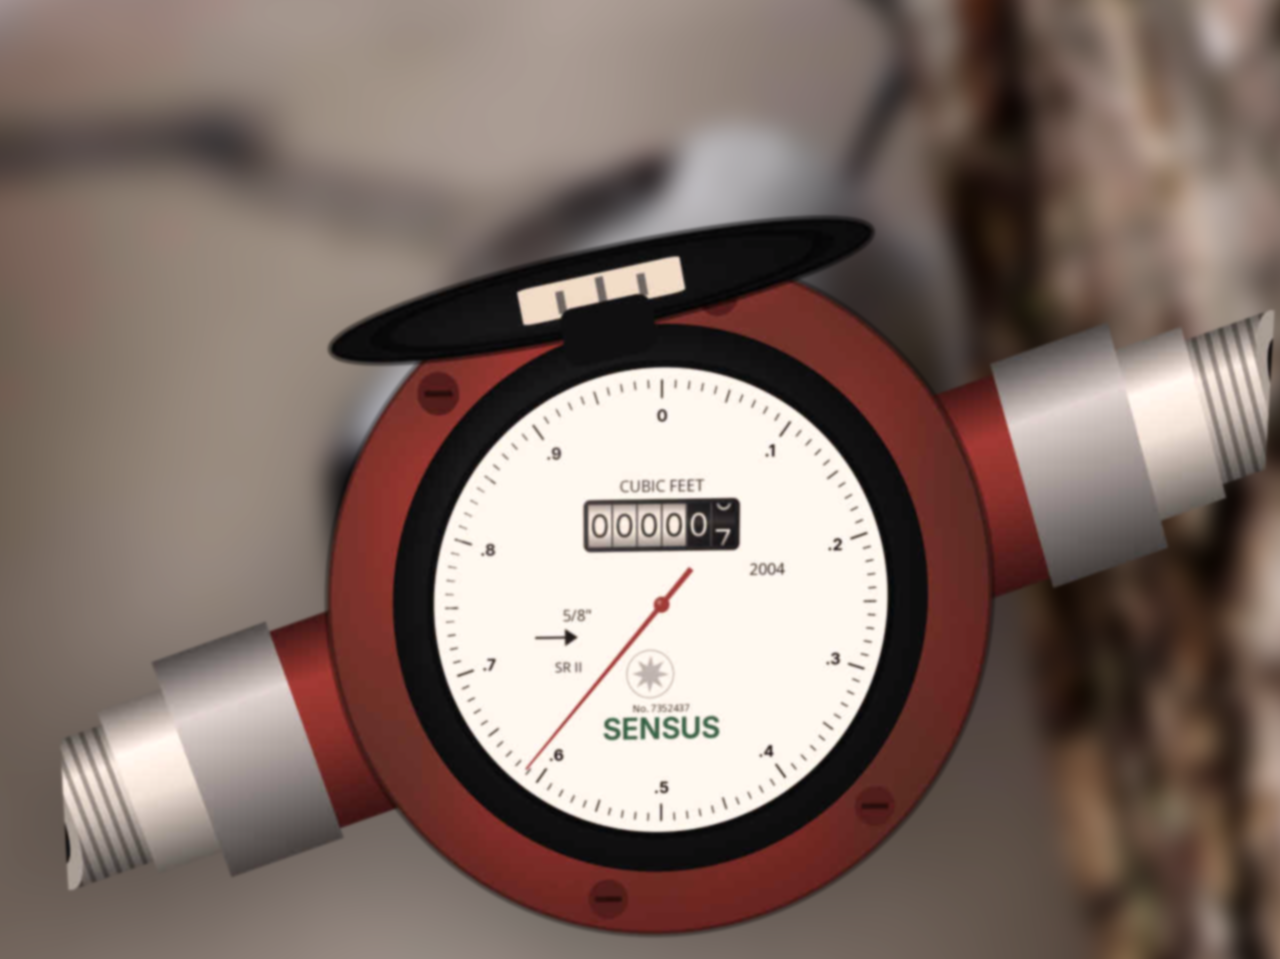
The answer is value=6.61 unit=ft³
